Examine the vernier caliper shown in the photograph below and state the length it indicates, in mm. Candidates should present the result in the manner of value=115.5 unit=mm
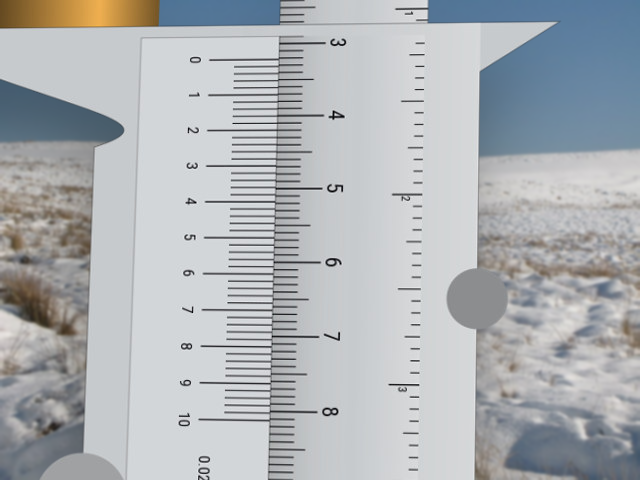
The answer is value=32.2 unit=mm
